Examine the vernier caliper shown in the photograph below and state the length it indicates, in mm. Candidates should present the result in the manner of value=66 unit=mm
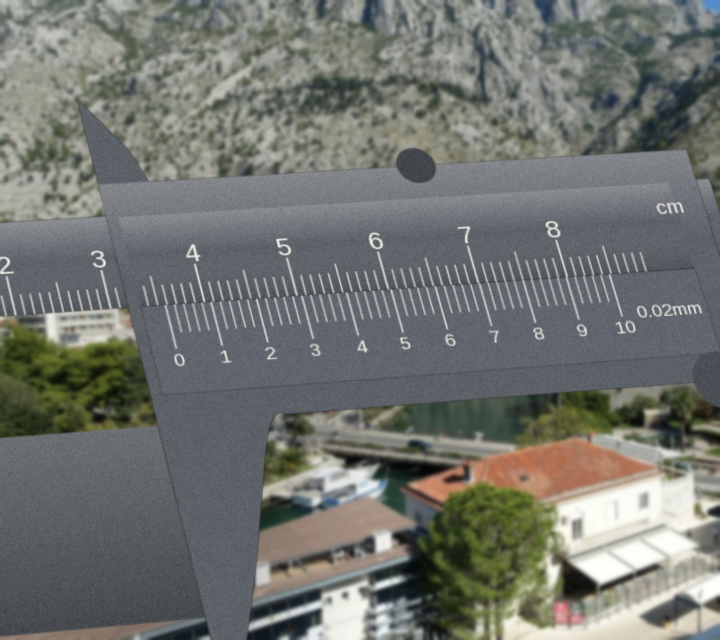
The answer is value=35.8 unit=mm
